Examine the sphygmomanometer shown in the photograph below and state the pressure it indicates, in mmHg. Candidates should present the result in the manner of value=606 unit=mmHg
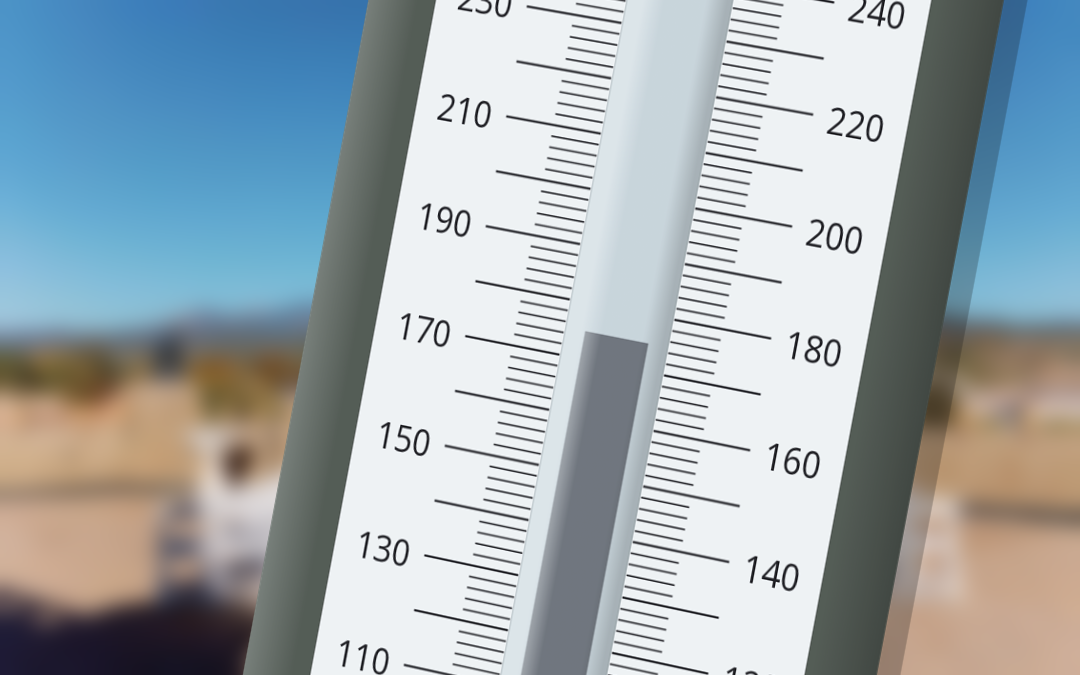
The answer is value=175 unit=mmHg
